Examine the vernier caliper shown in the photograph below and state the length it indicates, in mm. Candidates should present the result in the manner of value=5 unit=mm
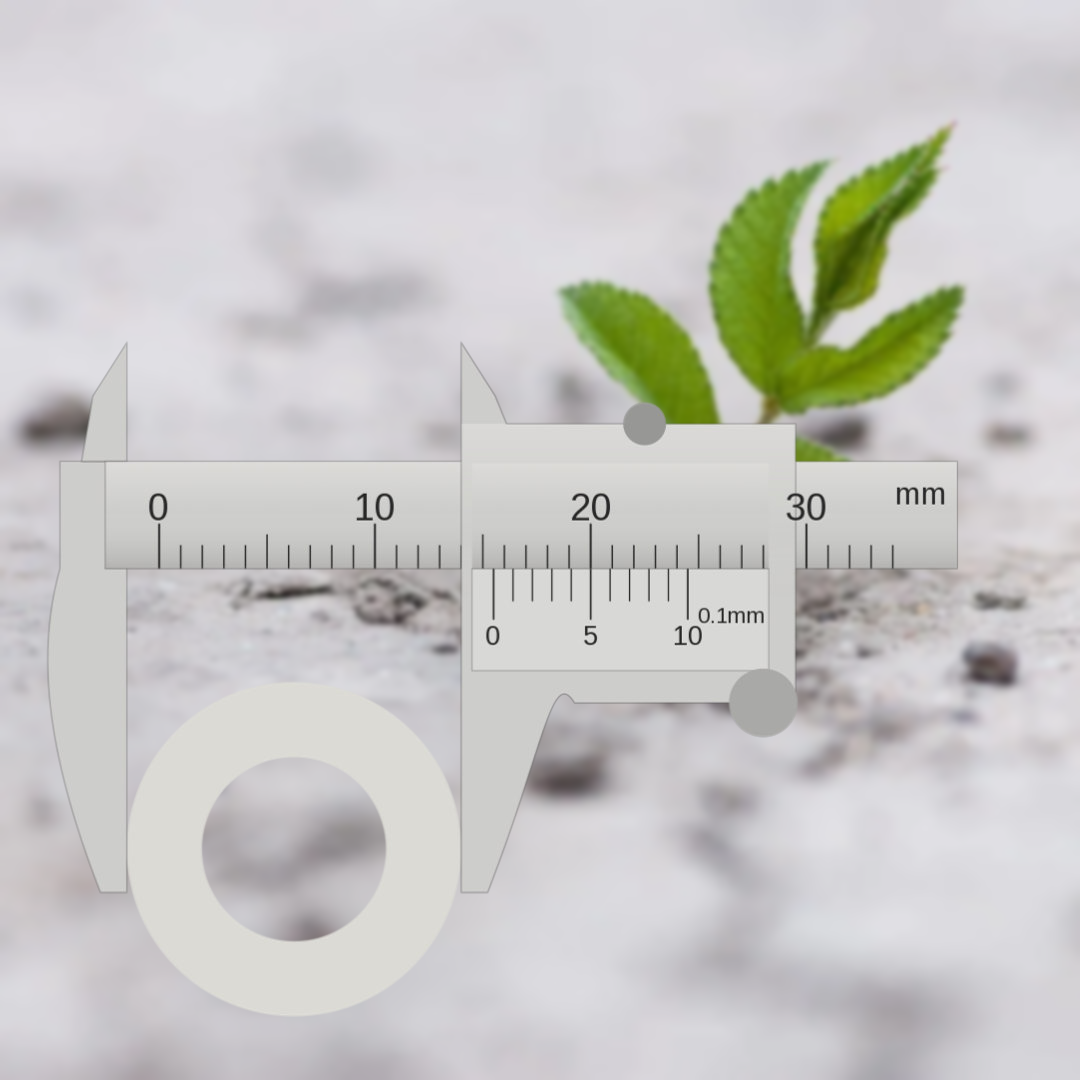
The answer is value=15.5 unit=mm
